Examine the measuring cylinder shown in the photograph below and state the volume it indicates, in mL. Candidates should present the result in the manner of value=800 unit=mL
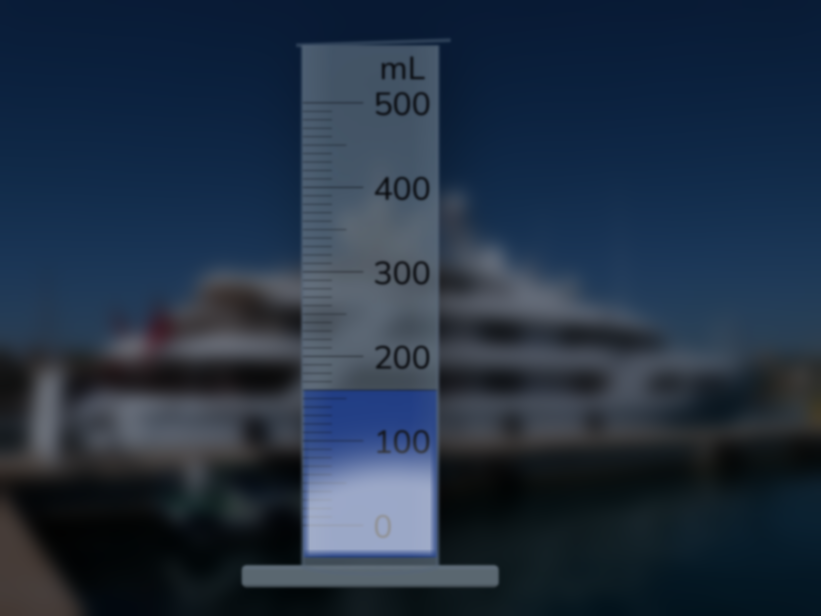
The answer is value=160 unit=mL
